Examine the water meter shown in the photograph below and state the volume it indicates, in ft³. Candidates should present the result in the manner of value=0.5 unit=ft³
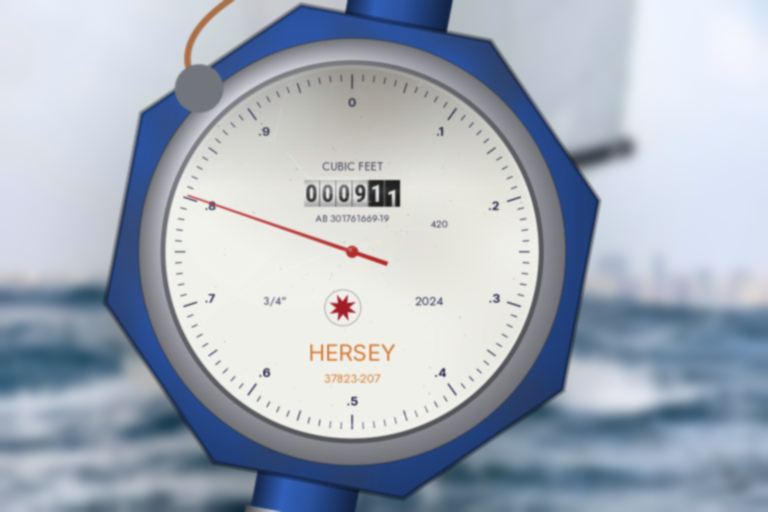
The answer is value=910.80 unit=ft³
